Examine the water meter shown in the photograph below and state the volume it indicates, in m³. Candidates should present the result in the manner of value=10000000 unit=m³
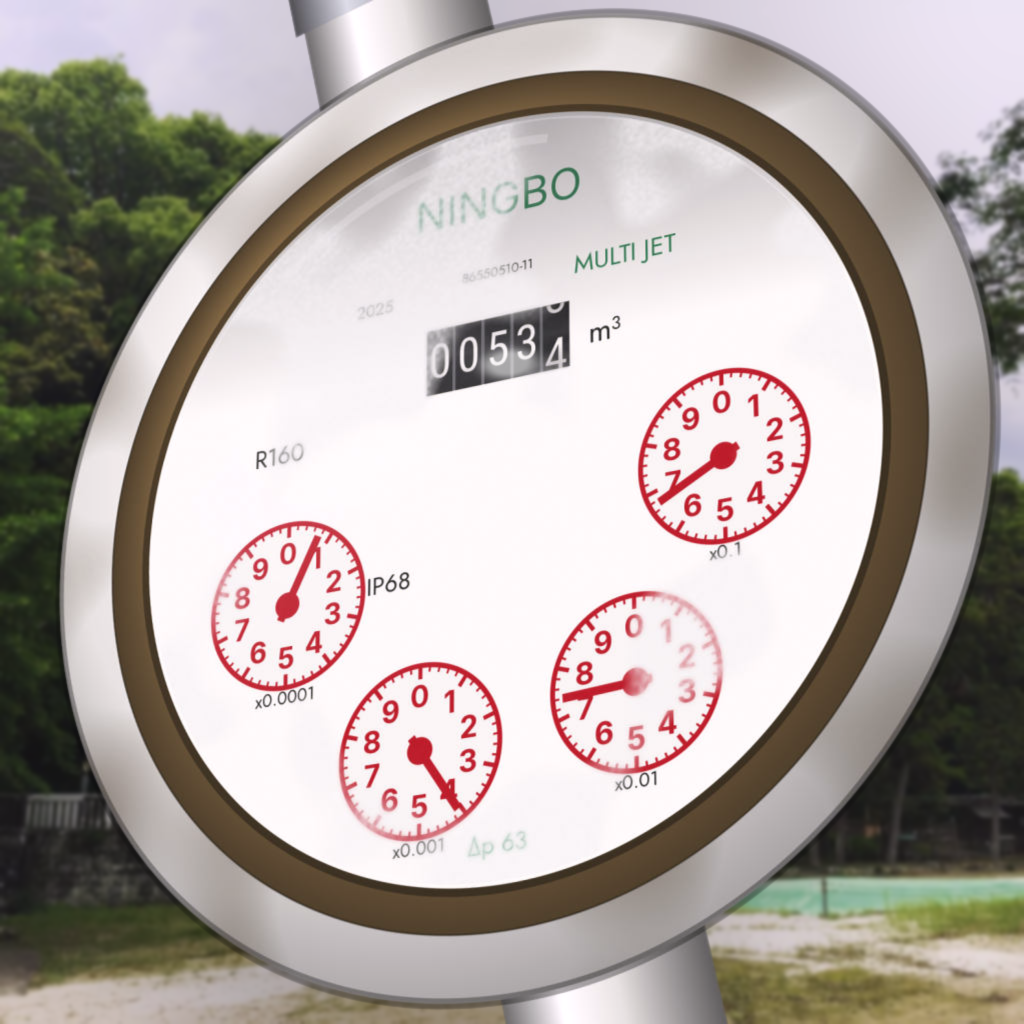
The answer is value=533.6740 unit=m³
